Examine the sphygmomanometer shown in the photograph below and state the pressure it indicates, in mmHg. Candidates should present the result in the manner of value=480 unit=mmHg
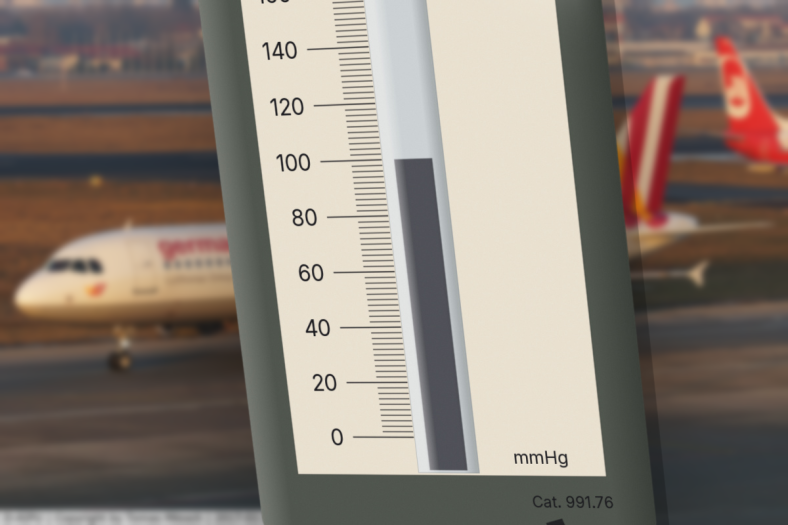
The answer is value=100 unit=mmHg
